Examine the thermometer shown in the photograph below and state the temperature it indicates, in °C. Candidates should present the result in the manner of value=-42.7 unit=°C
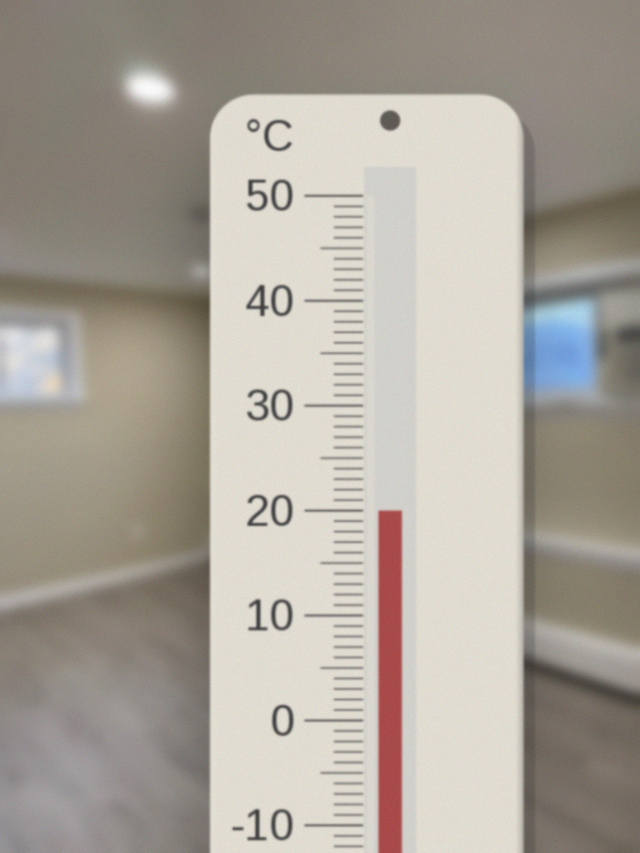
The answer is value=20 unit=°C
